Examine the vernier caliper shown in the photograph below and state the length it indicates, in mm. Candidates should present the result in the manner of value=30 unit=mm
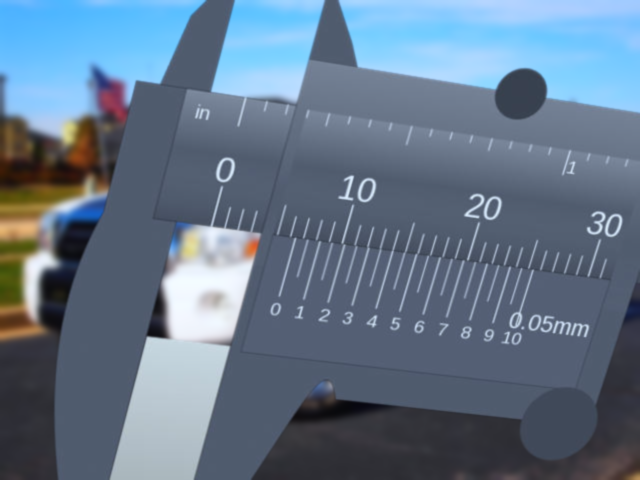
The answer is value=6.4 unit=mm
